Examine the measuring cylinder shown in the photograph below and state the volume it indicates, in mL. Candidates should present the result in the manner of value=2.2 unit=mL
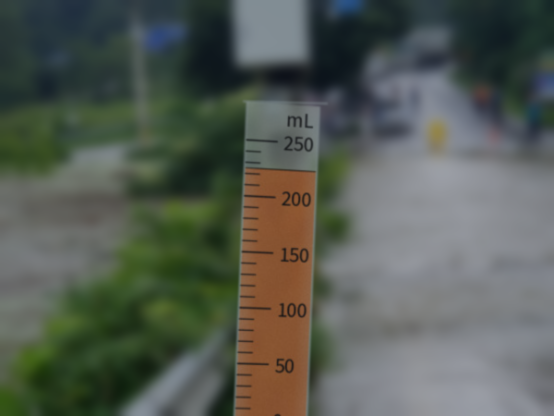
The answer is value=225 unit=mL
